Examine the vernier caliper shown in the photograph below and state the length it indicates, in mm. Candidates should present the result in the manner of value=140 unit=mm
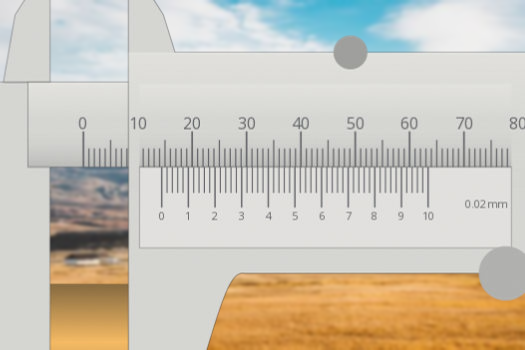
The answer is value=14.4 unit=mm
